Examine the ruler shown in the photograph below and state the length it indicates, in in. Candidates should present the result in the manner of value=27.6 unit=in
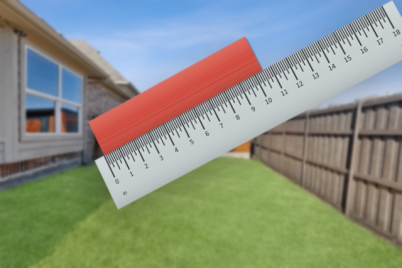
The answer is value=10.5 unit=in
